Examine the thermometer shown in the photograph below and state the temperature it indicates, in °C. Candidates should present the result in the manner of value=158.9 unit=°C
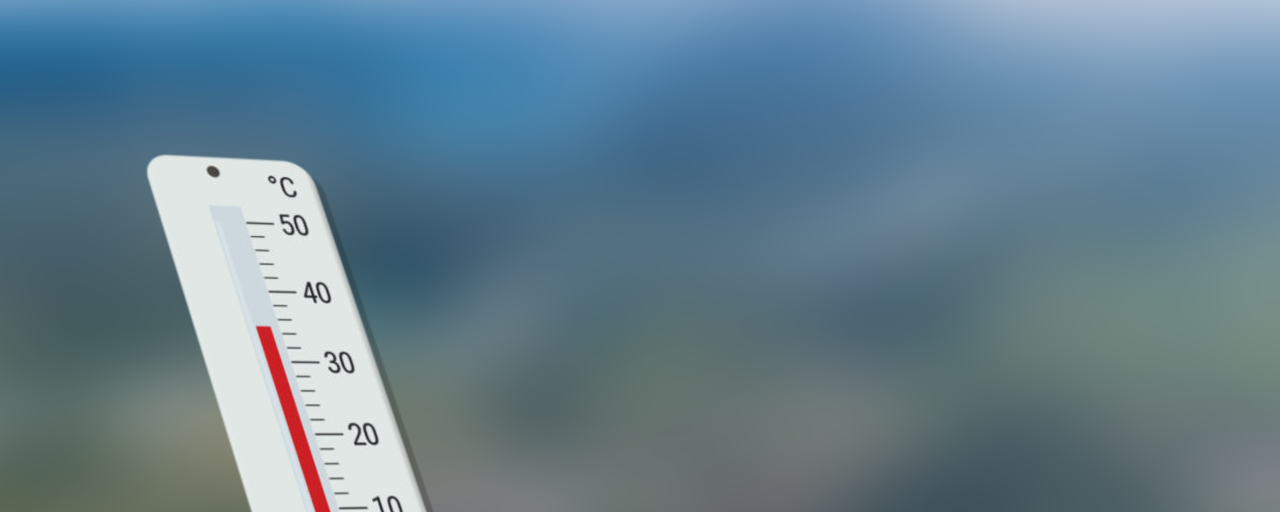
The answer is value=35 unit=°C
